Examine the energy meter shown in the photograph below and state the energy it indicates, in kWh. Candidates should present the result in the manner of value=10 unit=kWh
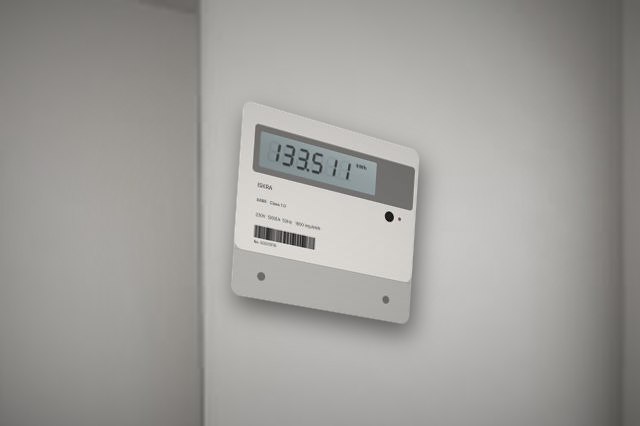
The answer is value=133.511 unit=kWh
